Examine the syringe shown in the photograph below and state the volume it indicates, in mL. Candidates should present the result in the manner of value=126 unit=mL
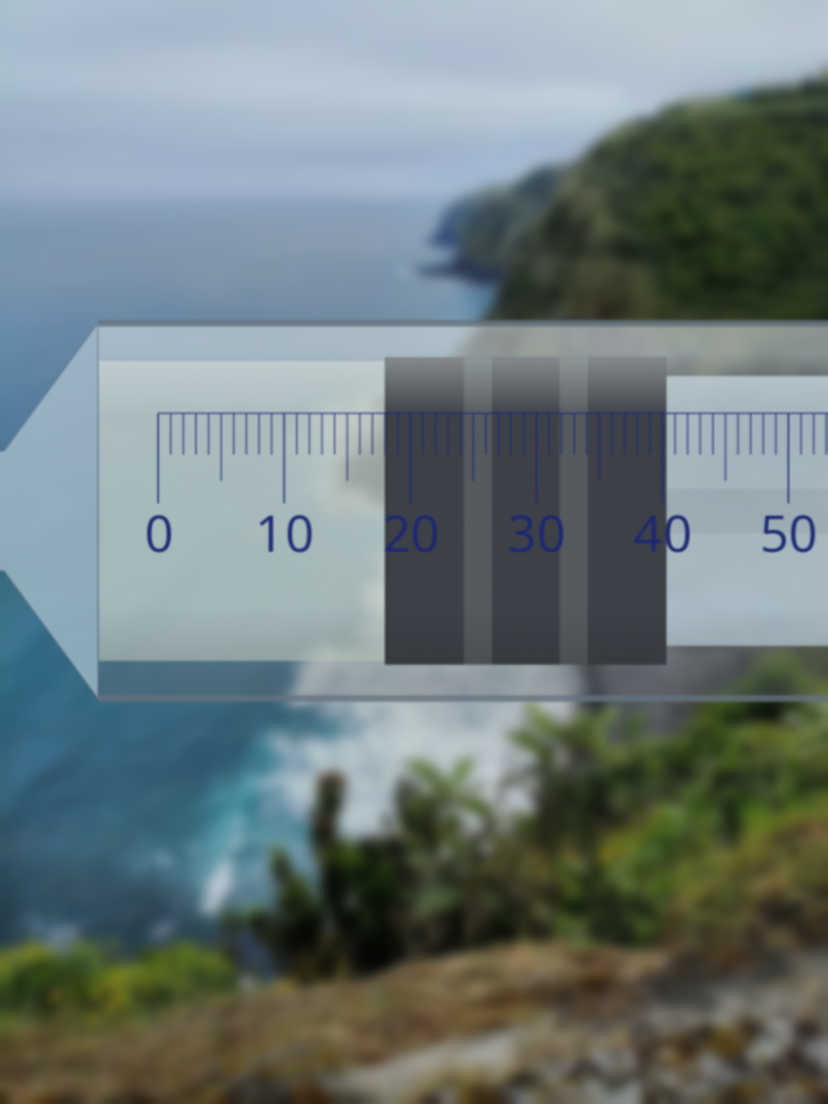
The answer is value=18 unit=mL
